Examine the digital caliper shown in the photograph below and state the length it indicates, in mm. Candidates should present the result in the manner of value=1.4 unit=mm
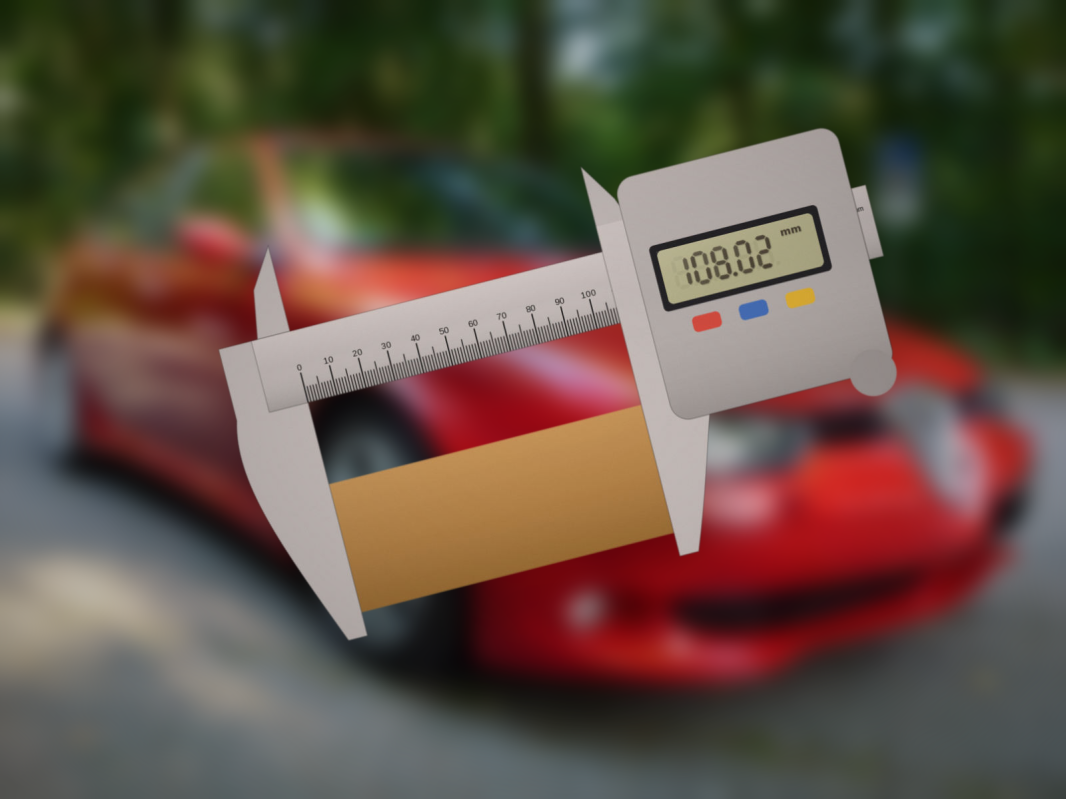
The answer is value=108.02 unit=mm
